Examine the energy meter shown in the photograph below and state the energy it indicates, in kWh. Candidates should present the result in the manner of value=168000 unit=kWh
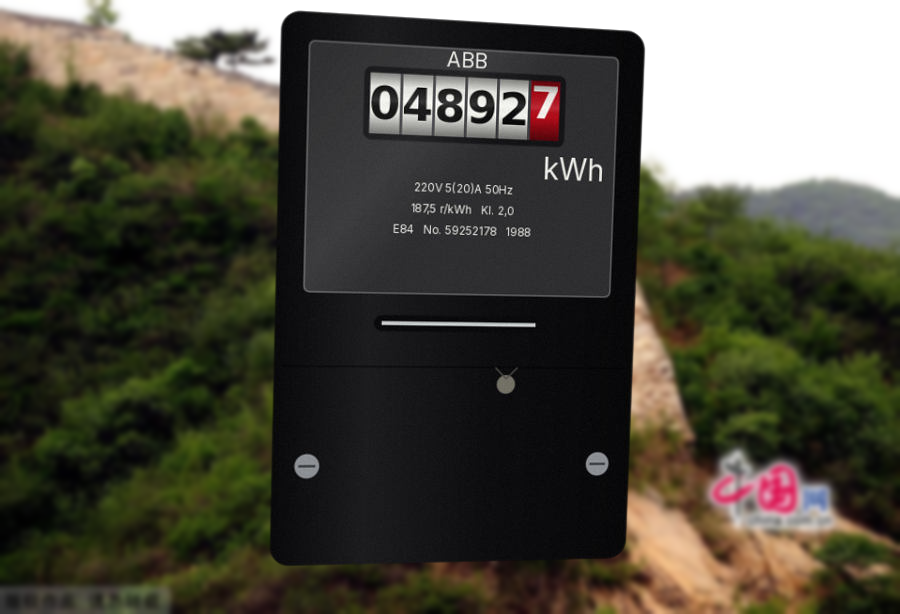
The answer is value=4892.7 unit=kWh
